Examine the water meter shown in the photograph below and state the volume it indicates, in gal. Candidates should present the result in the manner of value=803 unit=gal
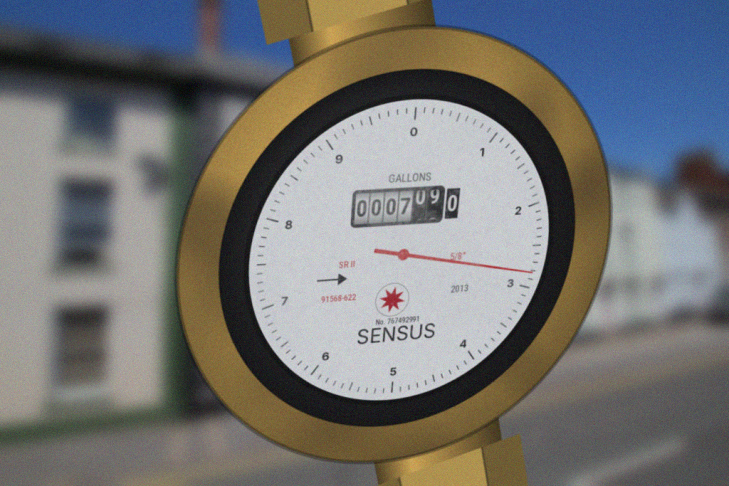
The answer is value=7092.8 unit=gal
